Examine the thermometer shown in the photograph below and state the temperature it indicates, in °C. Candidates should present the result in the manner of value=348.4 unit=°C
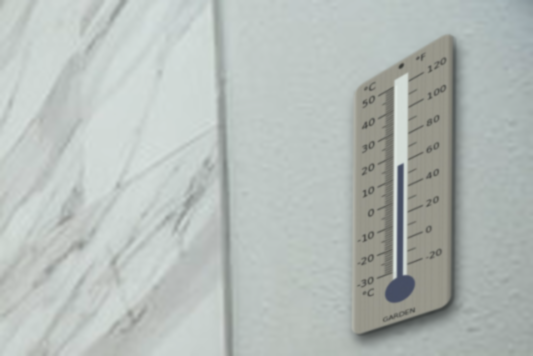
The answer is value=15 unit=°C
